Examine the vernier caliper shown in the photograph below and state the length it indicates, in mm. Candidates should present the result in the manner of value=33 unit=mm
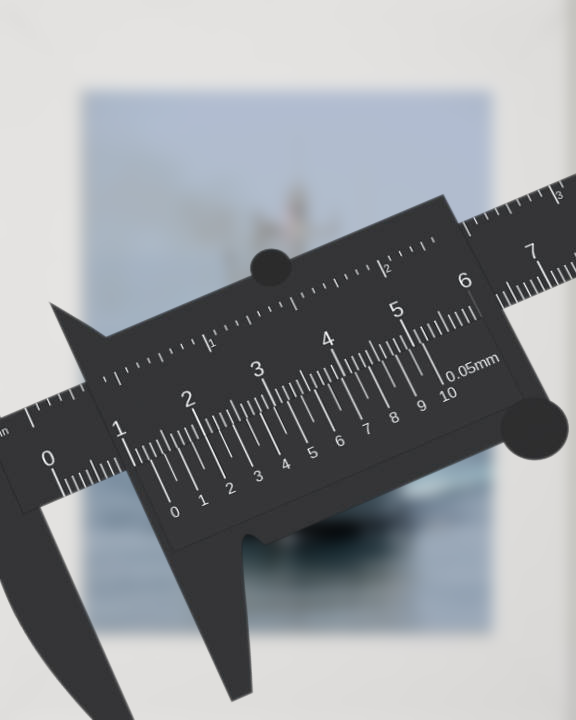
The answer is value=12.2 unit=mm
